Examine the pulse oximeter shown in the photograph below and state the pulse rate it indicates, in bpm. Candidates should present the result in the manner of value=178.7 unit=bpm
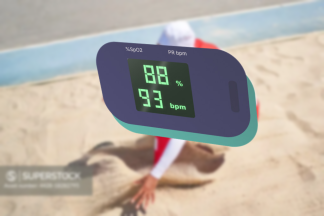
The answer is value=93 unit=bpm
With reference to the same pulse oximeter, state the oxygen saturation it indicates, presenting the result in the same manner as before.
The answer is value=88 unit=%
